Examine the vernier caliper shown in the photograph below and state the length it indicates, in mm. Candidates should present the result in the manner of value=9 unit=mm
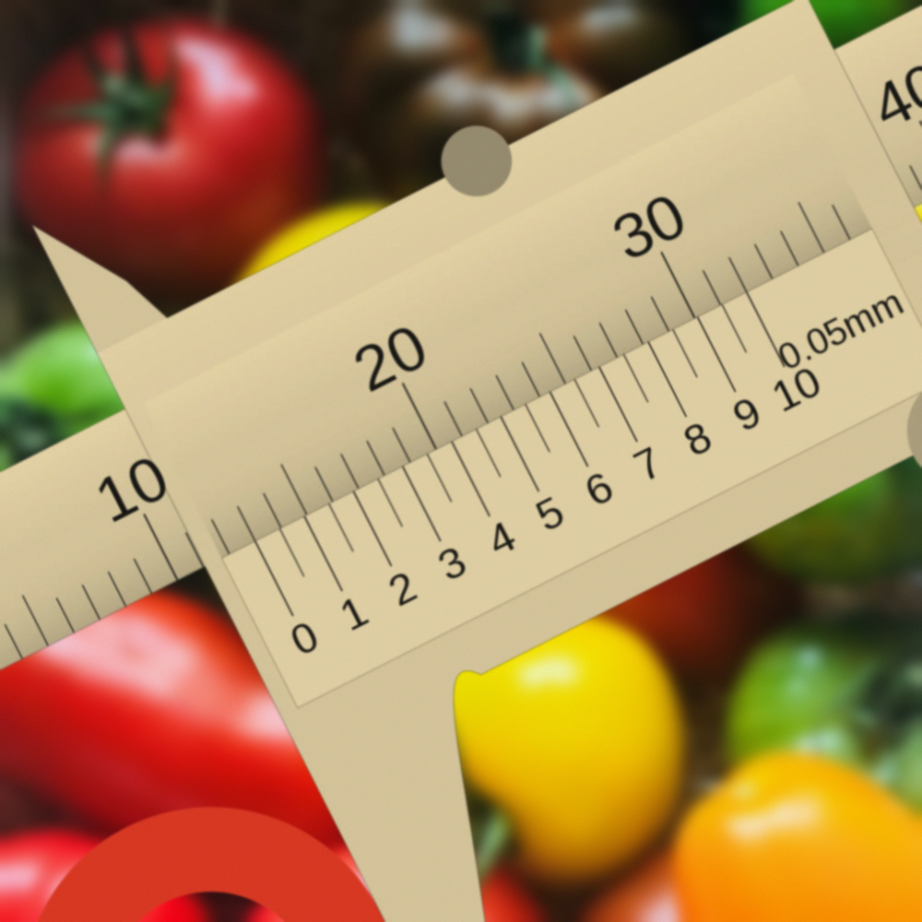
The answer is value=13.00 unit=mm
